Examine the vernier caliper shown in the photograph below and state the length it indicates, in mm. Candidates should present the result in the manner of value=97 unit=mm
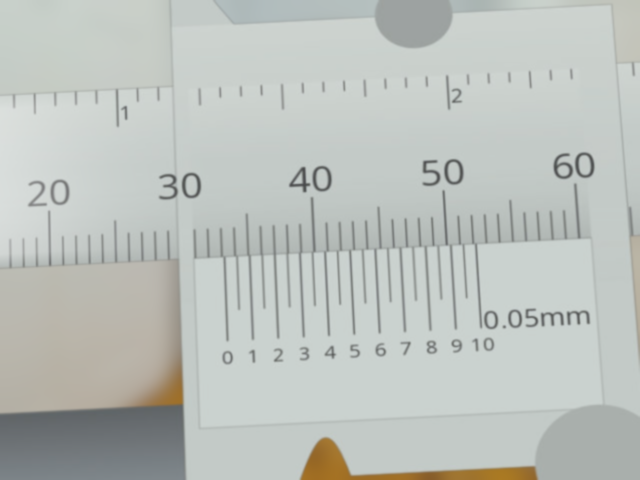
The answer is value=33.2 unit=mm
